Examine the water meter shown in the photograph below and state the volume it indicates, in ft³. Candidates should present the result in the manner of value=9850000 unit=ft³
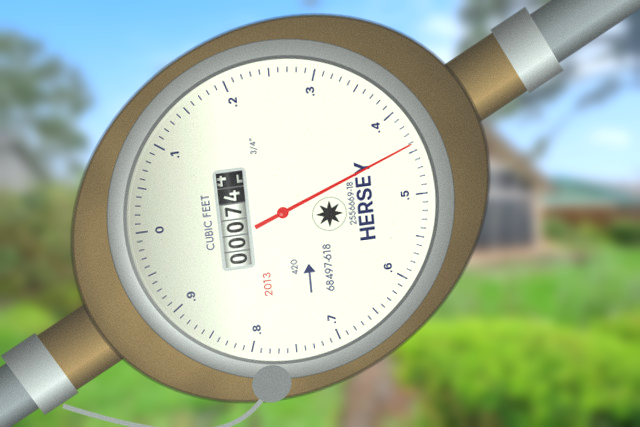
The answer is value=744.44 unit=ft³
